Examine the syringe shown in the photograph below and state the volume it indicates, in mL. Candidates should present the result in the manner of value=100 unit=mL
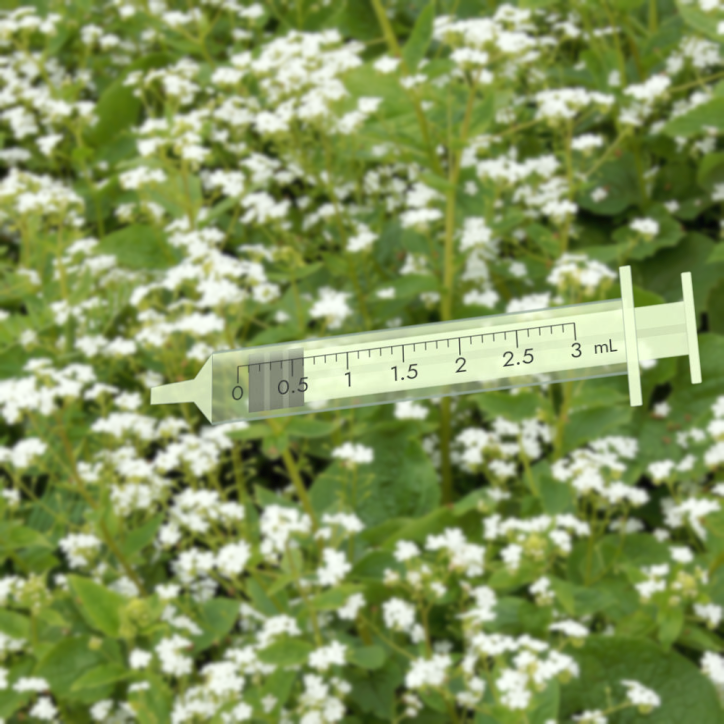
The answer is value=0.1 unit=mL
